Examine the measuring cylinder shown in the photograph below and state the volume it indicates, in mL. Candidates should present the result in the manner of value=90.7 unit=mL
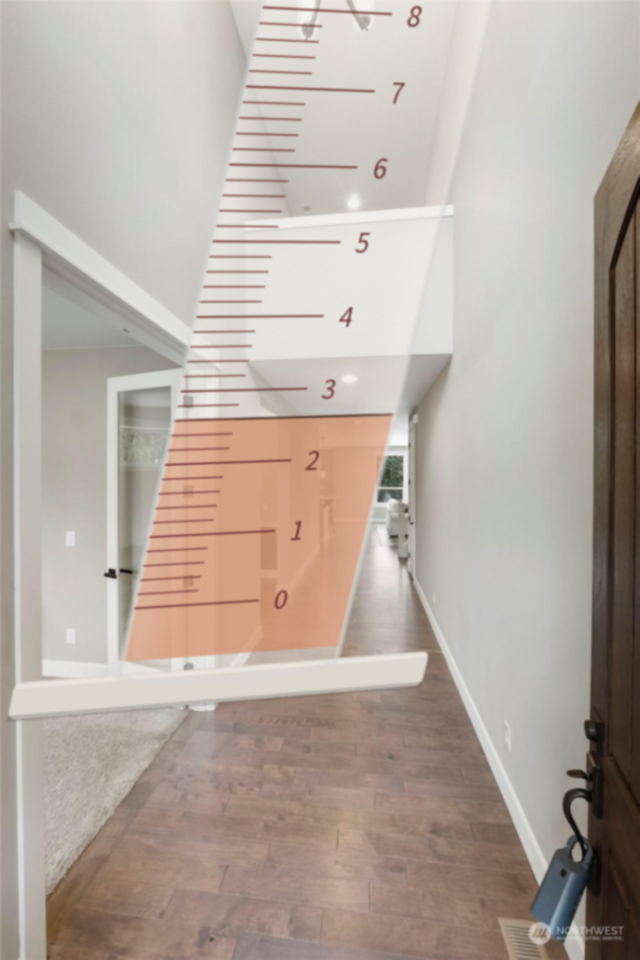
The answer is value=2.6 unit=mL
